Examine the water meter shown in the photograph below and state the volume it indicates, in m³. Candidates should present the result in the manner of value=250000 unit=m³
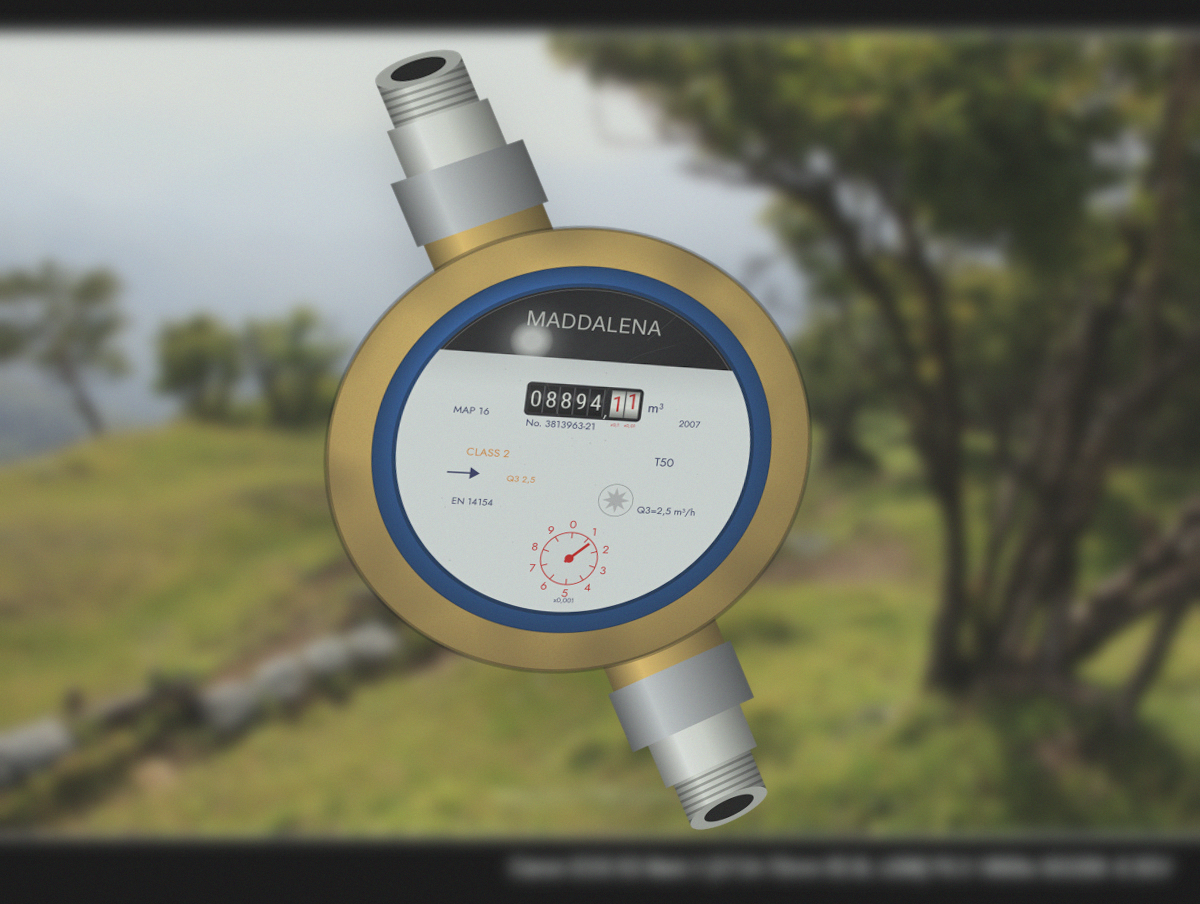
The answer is value=8894.111 unit=m³
